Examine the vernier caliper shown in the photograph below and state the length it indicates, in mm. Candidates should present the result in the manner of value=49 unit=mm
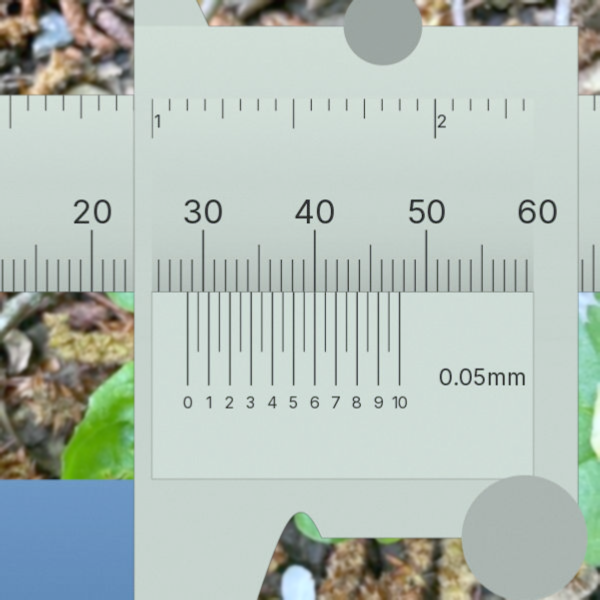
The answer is value=28.6 unit=mm
